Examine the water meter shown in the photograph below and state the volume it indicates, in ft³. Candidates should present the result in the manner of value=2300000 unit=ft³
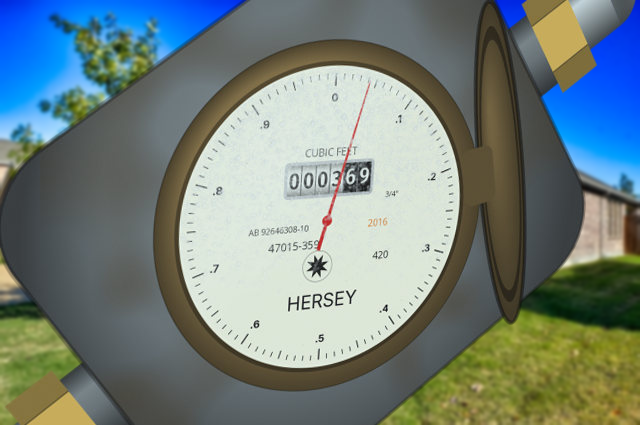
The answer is value=369.04 unit=ft³
